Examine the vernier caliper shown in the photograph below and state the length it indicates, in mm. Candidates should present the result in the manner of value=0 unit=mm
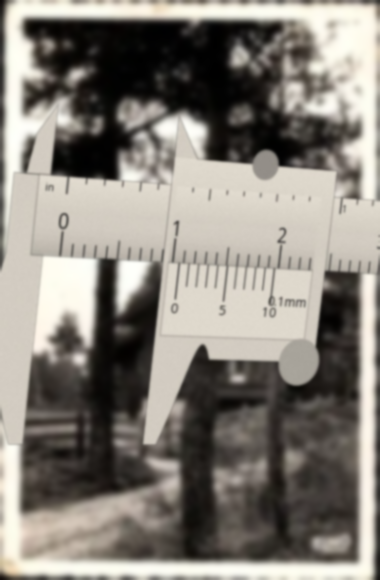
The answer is value=10.6 unit=mm
